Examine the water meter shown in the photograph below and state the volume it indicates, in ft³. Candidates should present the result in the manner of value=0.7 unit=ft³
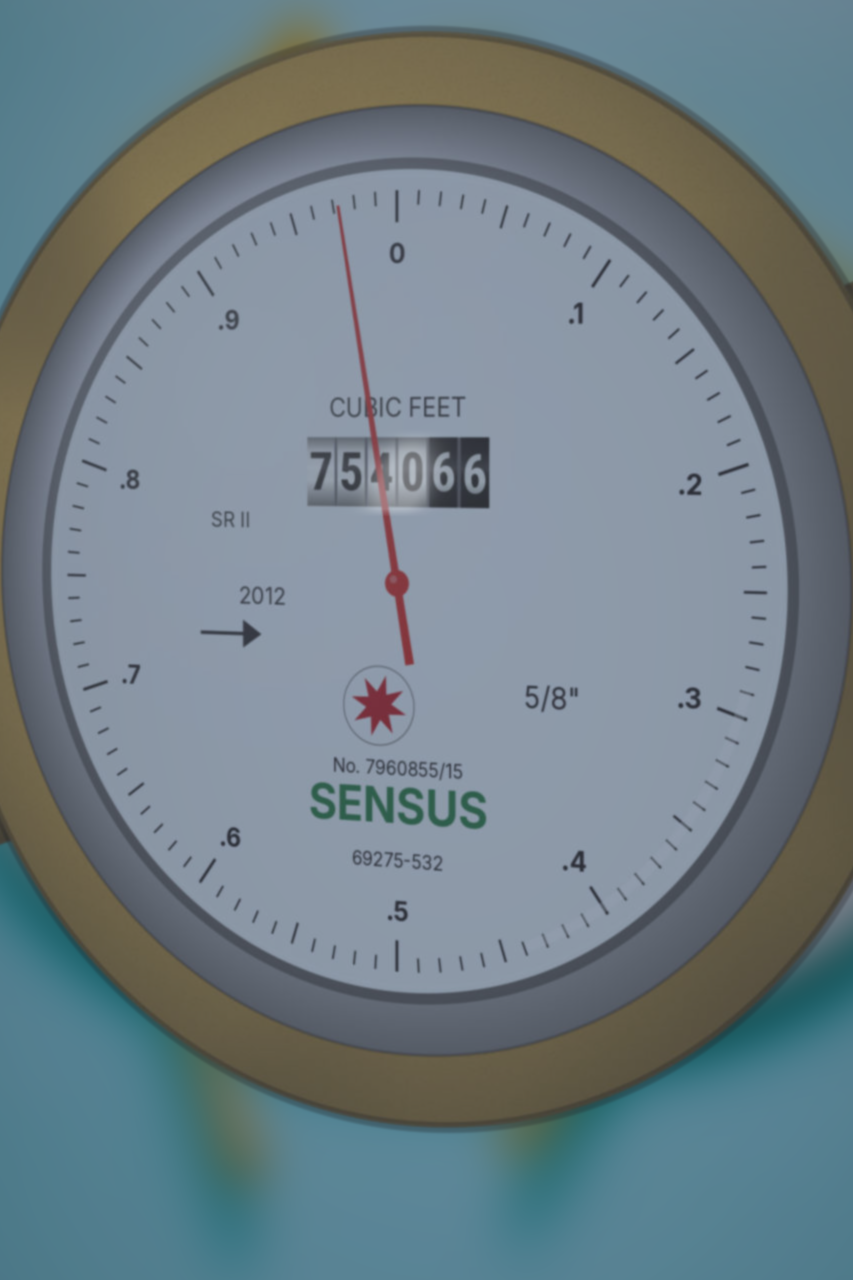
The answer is value=754065.97 unit=ft³
